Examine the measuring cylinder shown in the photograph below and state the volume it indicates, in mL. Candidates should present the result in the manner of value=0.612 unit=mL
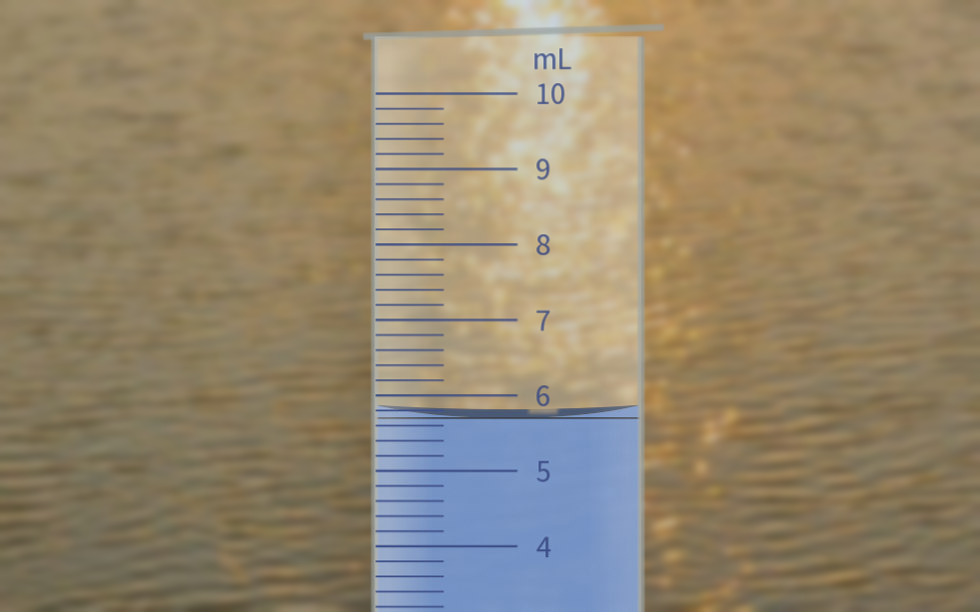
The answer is value=5.7 unit=mL
